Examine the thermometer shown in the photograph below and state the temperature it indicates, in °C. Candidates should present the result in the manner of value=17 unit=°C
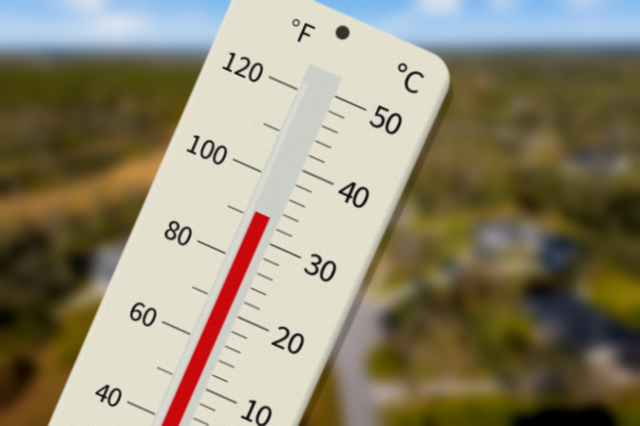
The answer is value=33 unit=°C
